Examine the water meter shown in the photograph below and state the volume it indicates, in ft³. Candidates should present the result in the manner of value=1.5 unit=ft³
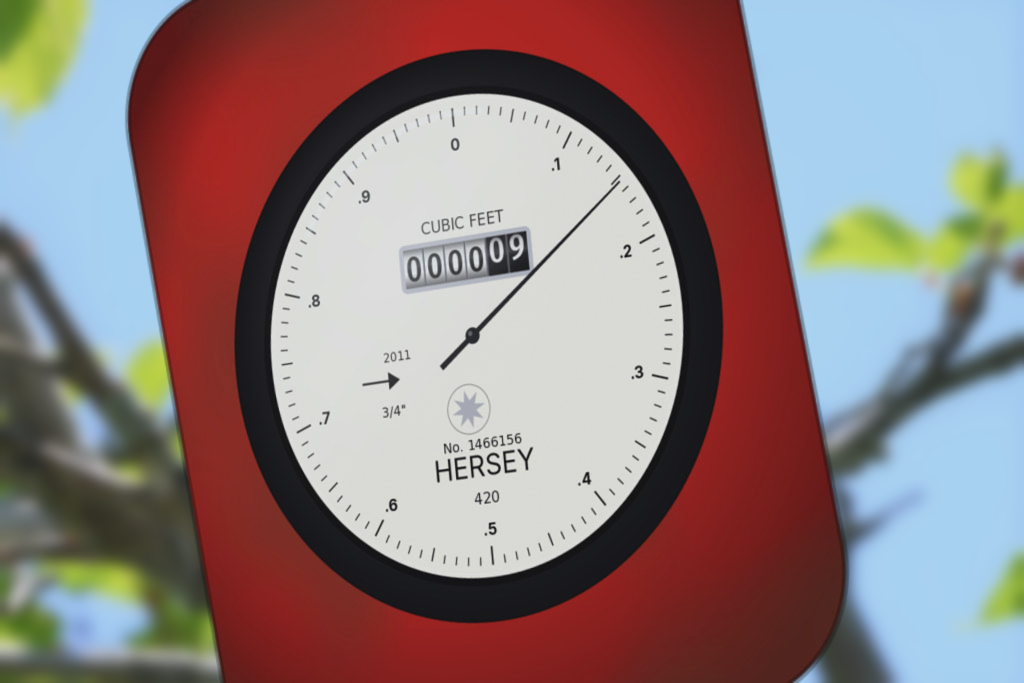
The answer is value=9.15 unit=ft³
